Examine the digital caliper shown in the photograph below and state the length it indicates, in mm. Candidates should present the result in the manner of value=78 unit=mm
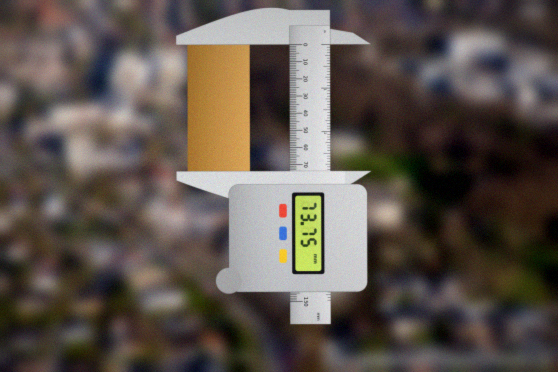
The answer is value=73.75 unit=mm
